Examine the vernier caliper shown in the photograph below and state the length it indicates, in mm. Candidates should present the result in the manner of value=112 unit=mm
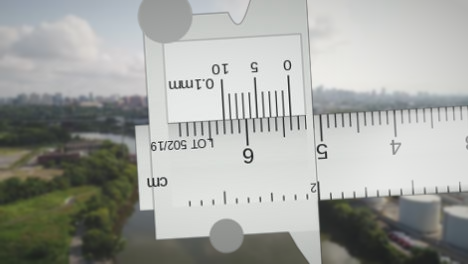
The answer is value=54.0 unit=mm
